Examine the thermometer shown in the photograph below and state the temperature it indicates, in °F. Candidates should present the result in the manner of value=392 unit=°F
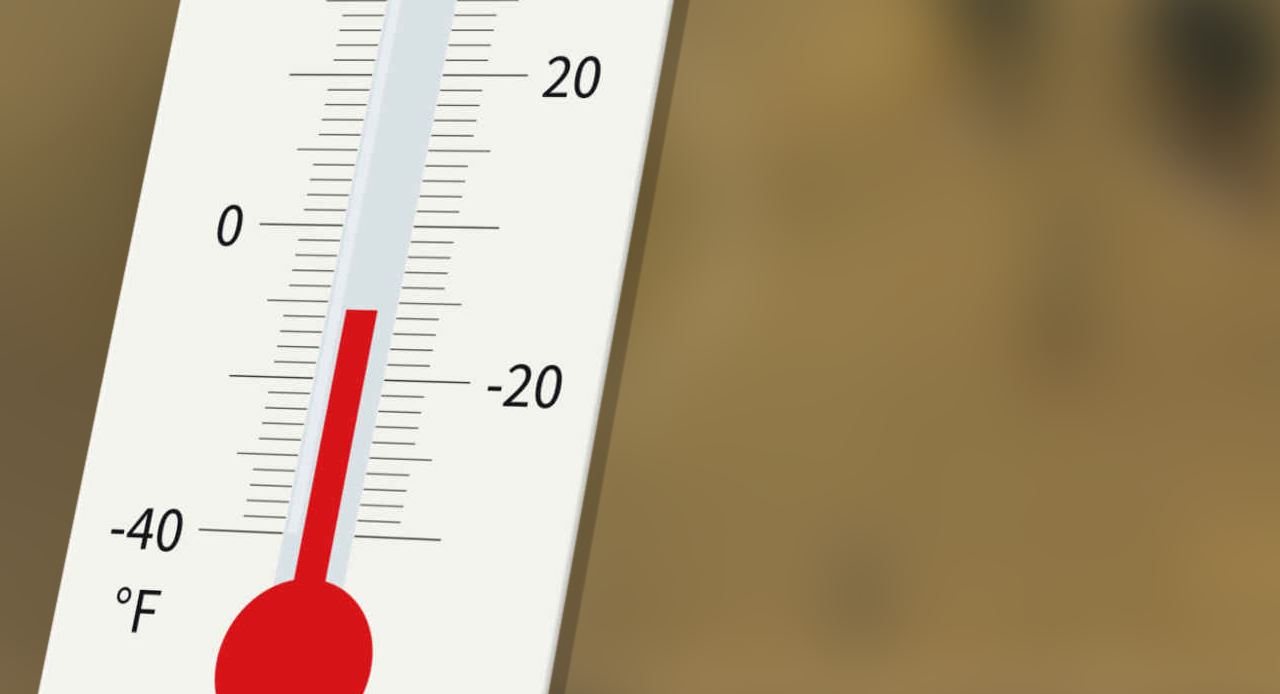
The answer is value=-11 unit=°F
